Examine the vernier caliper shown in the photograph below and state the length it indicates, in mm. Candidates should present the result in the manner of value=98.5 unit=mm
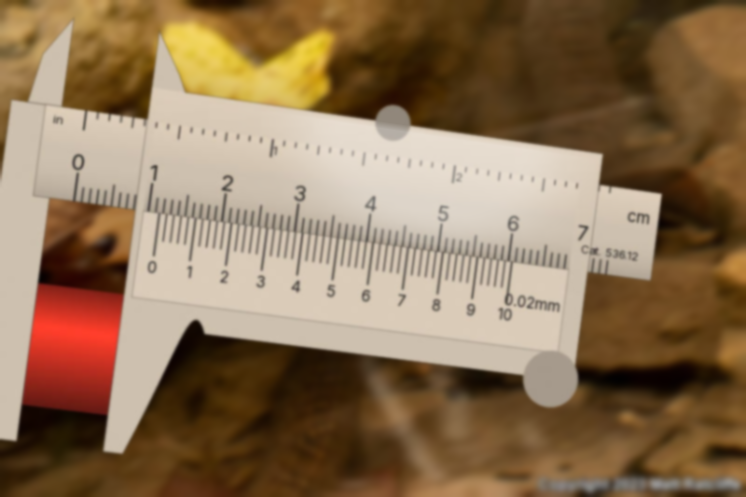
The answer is value=11.5 unit=mm
